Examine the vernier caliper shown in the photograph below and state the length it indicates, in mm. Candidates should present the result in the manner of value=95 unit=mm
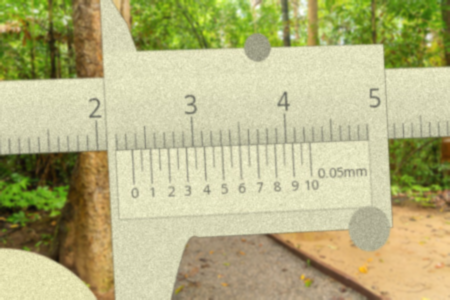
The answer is value=23.6 unit=mm
